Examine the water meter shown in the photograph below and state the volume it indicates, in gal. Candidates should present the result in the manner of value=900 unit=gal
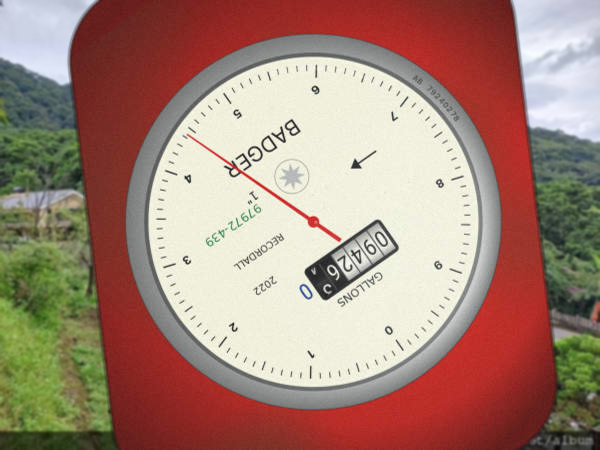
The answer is value=942634.4 unit=gal
